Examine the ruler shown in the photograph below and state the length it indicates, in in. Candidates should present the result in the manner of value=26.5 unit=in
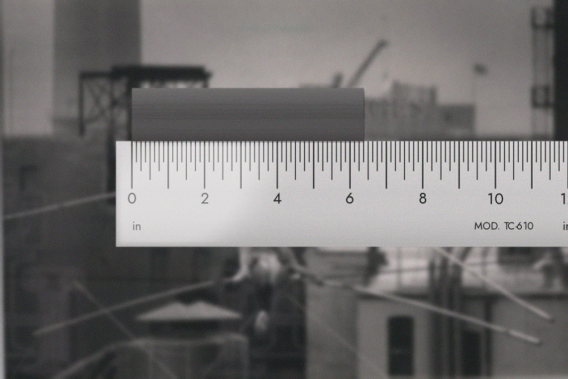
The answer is value=6.375 unit=in
